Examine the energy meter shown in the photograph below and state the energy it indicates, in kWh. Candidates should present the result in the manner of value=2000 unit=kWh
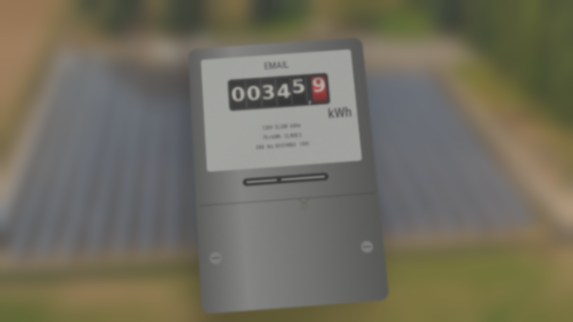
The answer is value=345.9 unit=kWh
